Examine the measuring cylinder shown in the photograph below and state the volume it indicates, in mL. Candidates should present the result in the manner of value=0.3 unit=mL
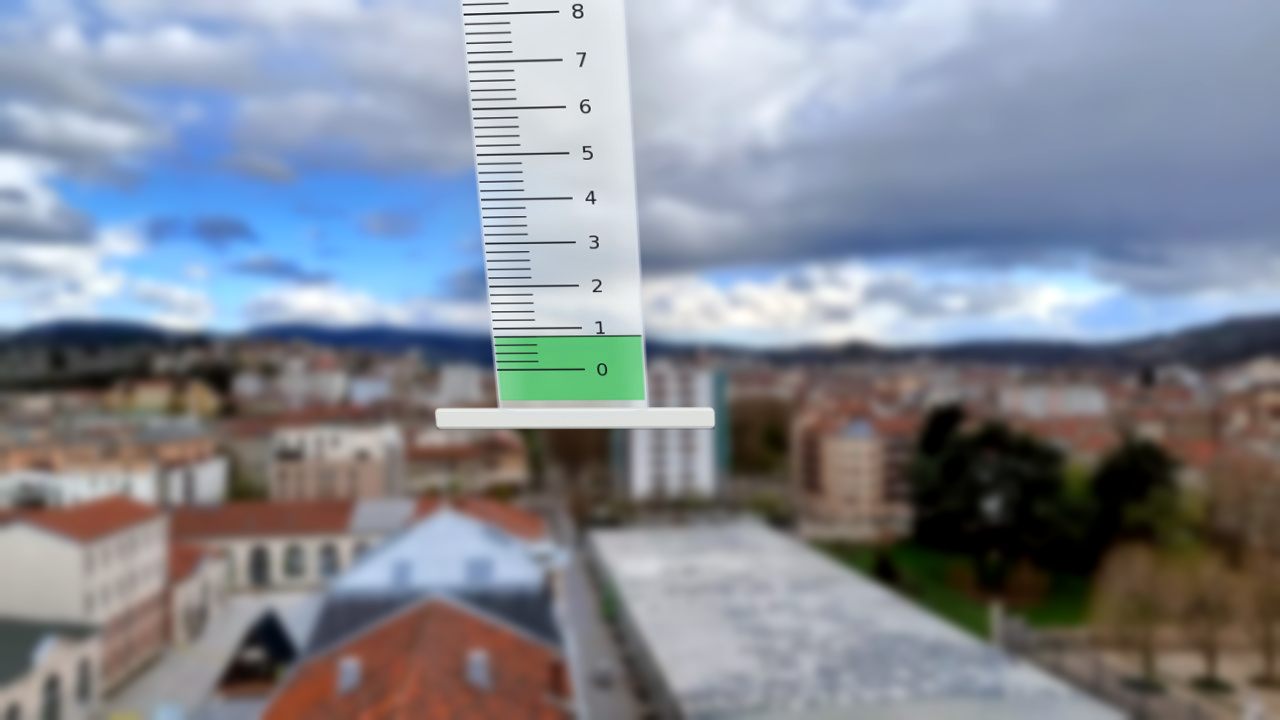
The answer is value=0.8 unit=mL
